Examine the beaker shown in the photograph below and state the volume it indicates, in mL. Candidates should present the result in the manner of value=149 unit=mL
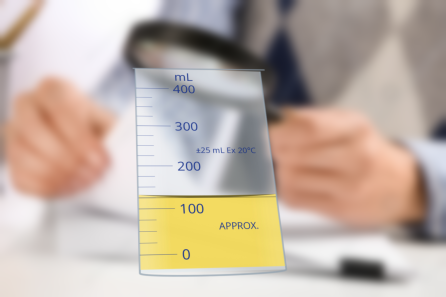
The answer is value=125 unit=mL
